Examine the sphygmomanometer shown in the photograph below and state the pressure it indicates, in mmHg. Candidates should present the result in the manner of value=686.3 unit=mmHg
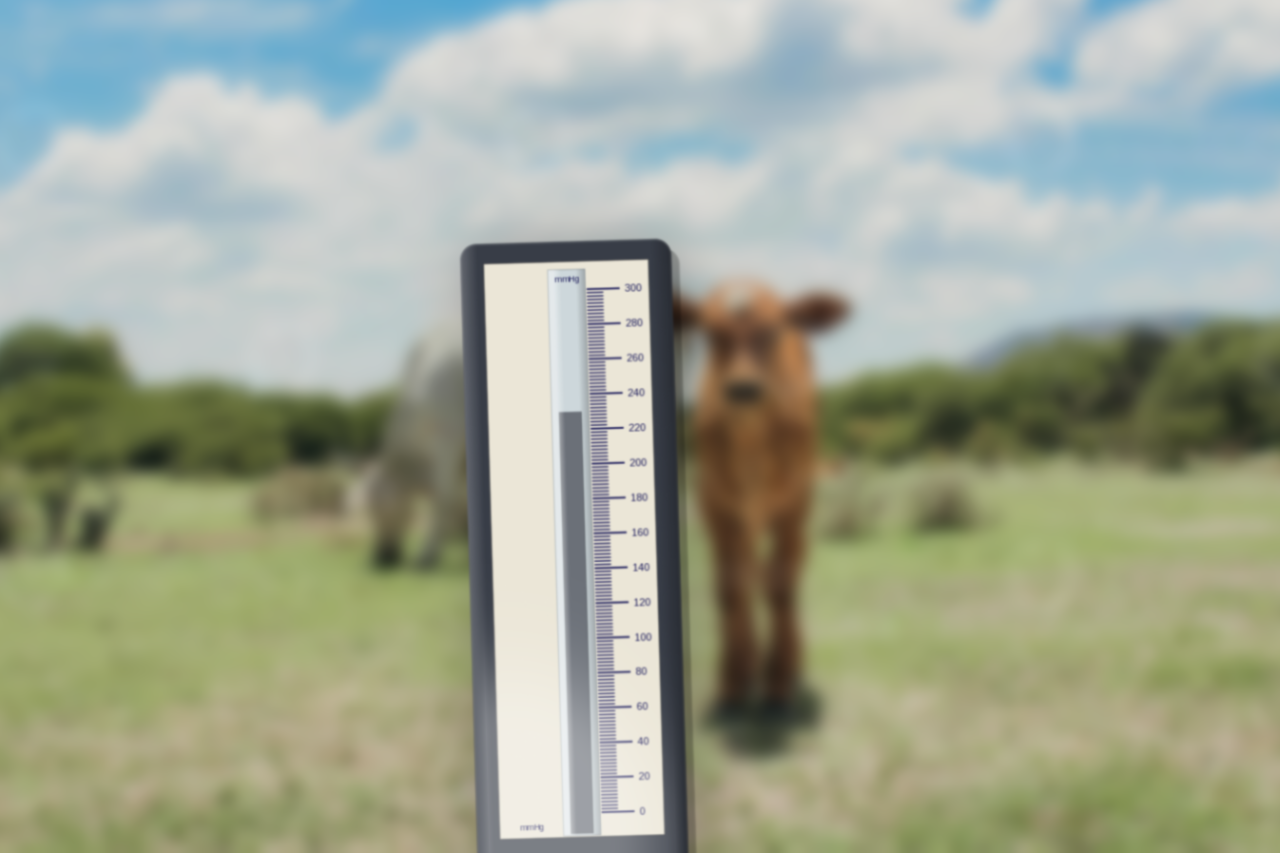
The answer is value=230 unit=mmHg
